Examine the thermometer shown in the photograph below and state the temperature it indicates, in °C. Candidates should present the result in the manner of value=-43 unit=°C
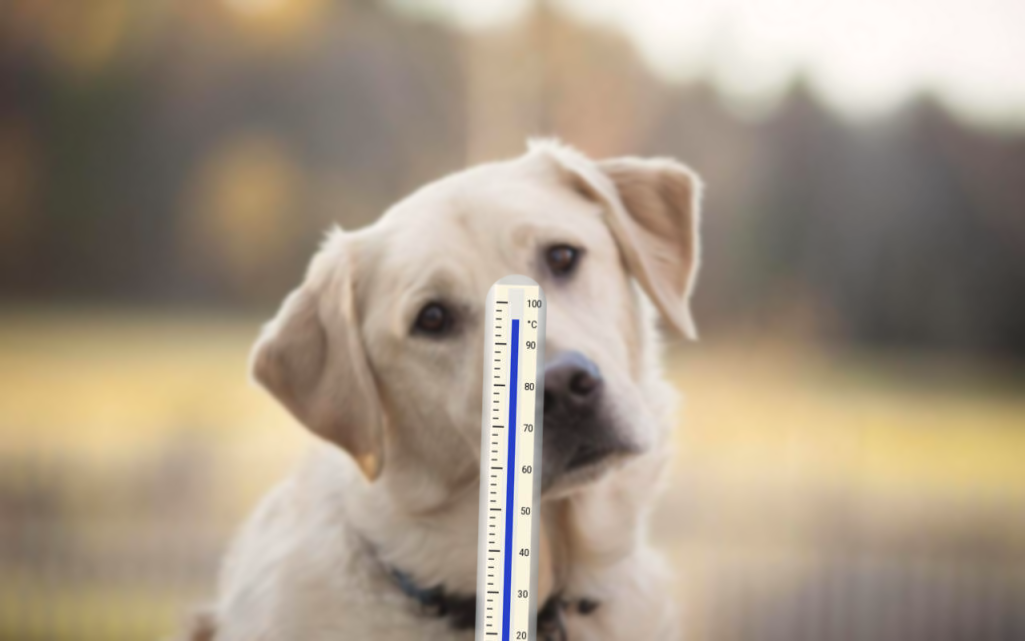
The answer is value=96 unit=°C
